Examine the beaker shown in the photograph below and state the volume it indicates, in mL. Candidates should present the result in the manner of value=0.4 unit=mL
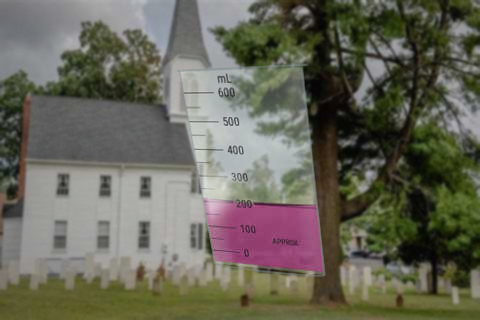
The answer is value=200 unit=mL
